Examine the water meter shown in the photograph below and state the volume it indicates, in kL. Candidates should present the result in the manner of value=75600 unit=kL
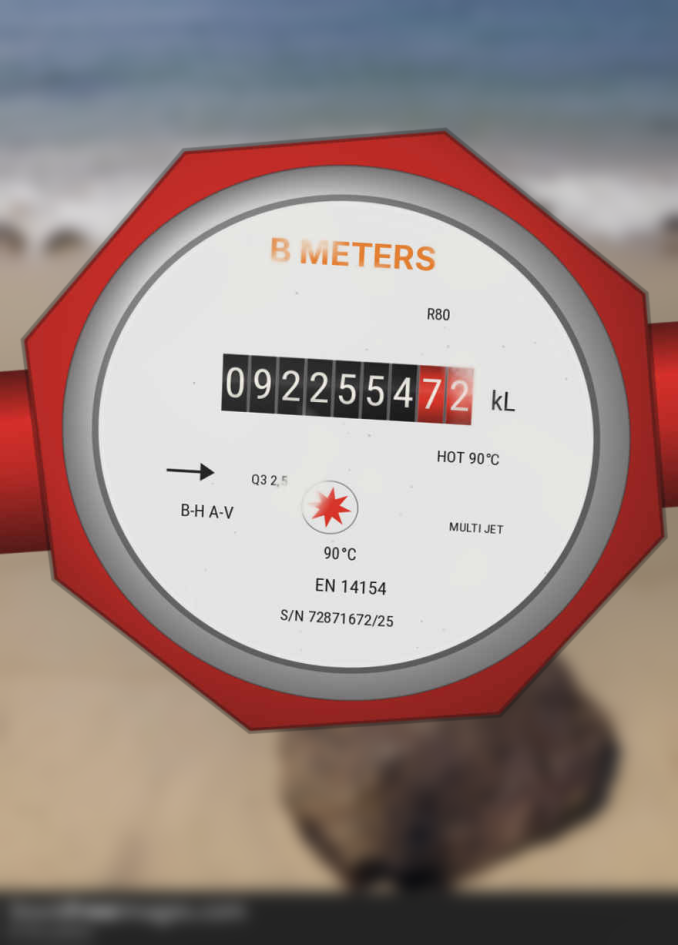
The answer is value=922554.72 unit=kL
